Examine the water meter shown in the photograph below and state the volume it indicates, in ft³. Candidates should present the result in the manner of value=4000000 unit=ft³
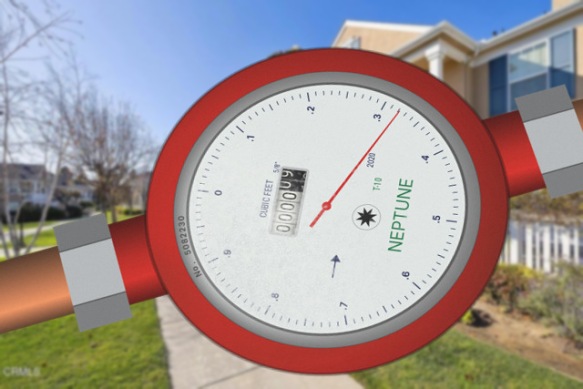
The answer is value=9.32 unit=ft³
